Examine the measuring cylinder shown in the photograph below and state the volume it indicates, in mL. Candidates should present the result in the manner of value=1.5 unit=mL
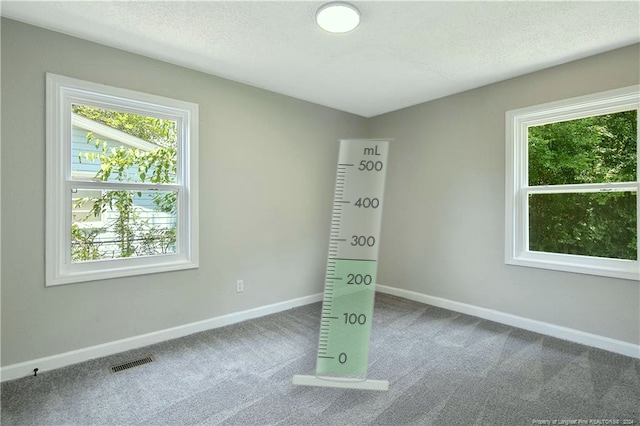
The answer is value=250 unit=mL
